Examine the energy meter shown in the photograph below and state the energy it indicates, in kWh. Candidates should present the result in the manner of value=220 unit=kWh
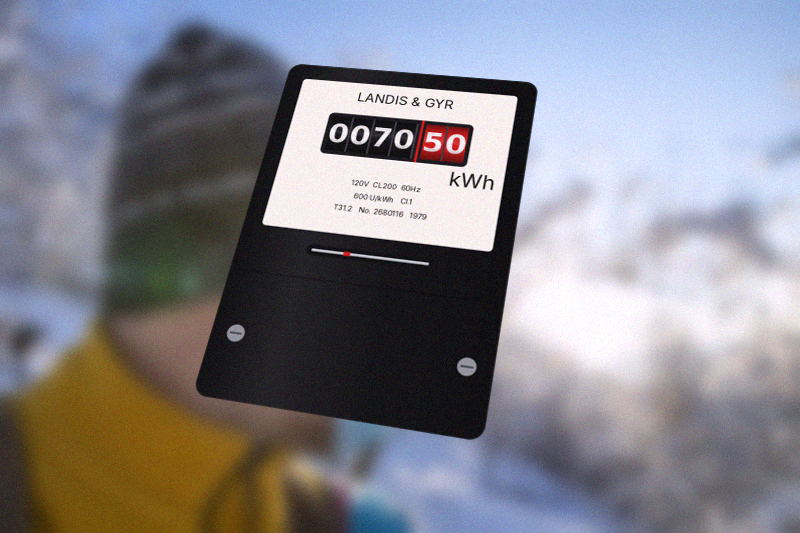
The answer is value=70.50 unit=kWh
